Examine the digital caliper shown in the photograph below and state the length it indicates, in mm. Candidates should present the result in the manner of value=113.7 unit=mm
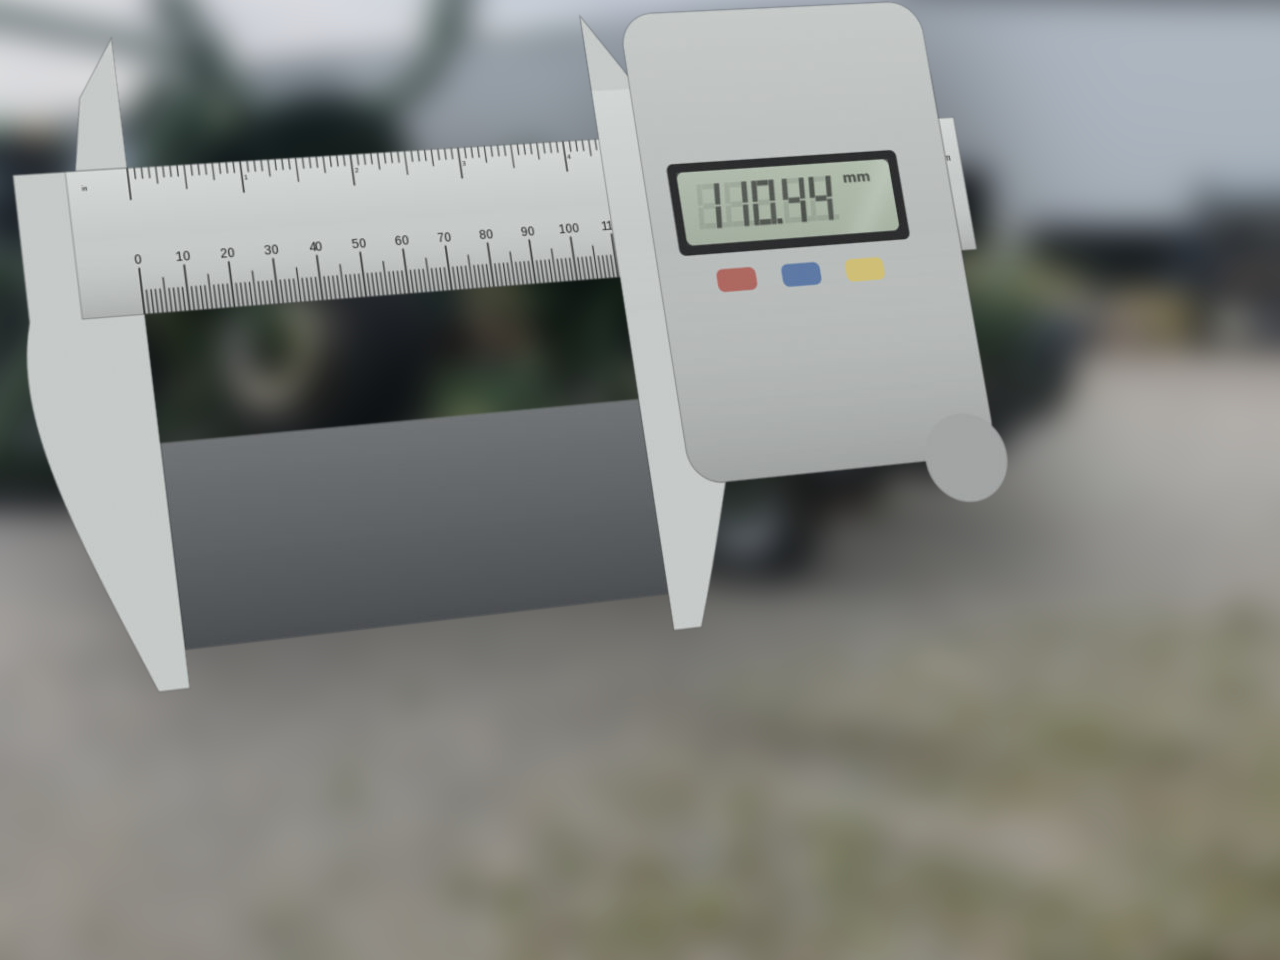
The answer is value=110.44 unit=mm
